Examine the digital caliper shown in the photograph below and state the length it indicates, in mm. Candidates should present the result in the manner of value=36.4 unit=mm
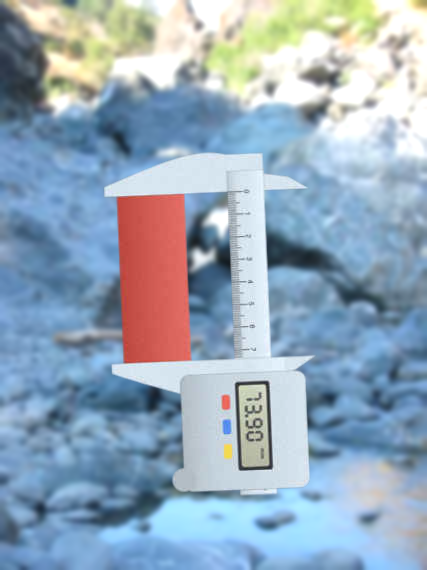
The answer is value=73.90 unit=mm
